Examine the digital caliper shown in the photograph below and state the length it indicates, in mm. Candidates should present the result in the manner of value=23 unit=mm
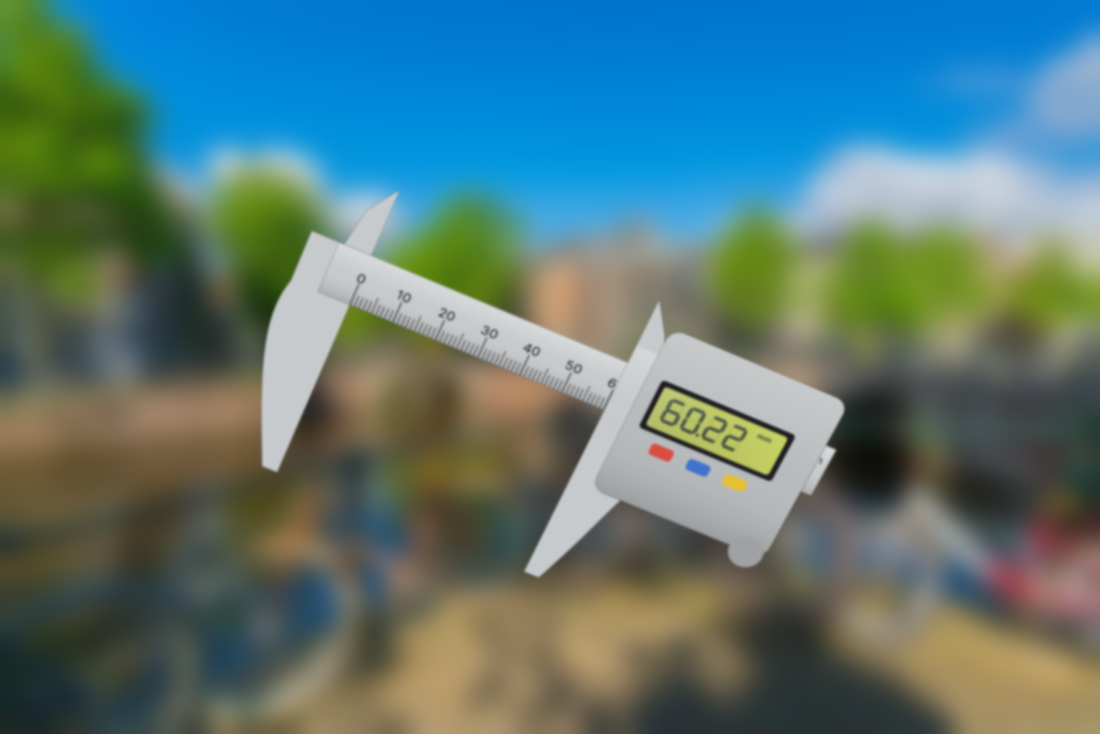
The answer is value=60.22 unit=mm
